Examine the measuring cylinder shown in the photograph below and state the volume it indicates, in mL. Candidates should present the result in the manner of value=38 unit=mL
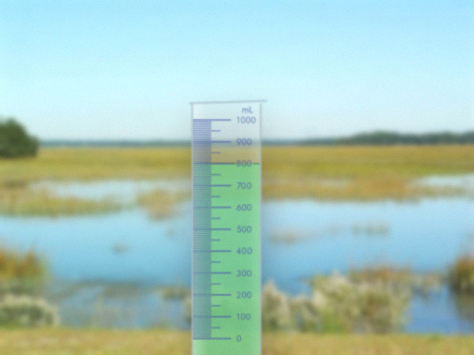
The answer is value=800 unit=mL
